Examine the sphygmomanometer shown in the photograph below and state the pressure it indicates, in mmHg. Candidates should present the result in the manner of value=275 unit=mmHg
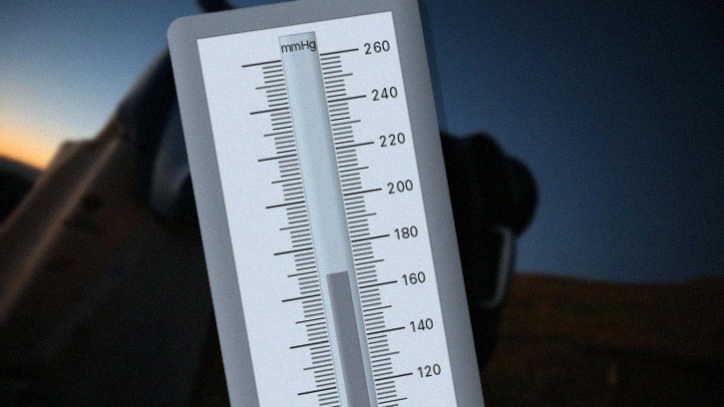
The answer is value=168 unit=mmHg
